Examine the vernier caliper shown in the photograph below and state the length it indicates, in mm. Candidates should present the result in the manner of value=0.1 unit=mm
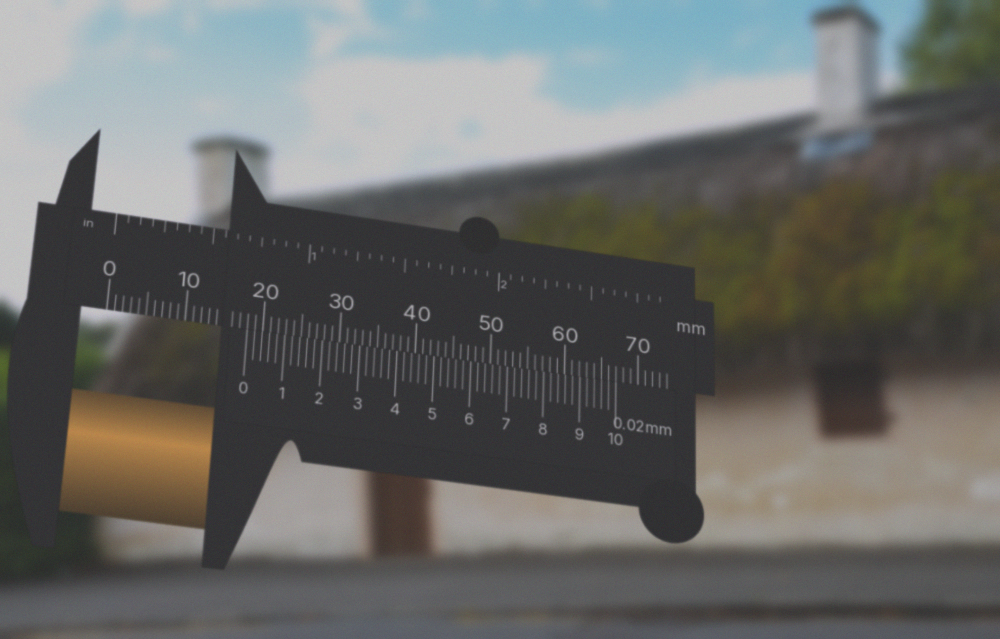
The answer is value=18.0 unit=mm
